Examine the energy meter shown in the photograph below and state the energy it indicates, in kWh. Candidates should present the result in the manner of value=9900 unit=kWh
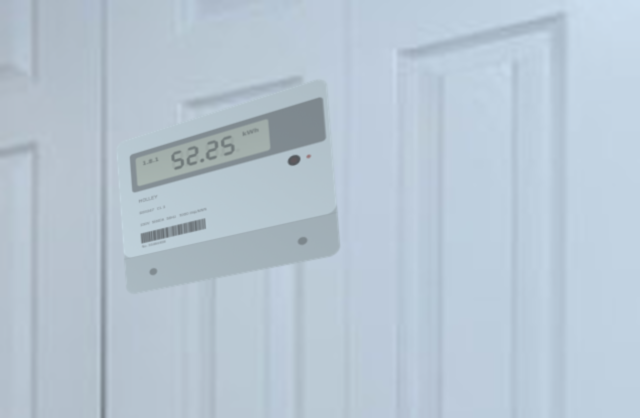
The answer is value=52.25 unit=kWh
